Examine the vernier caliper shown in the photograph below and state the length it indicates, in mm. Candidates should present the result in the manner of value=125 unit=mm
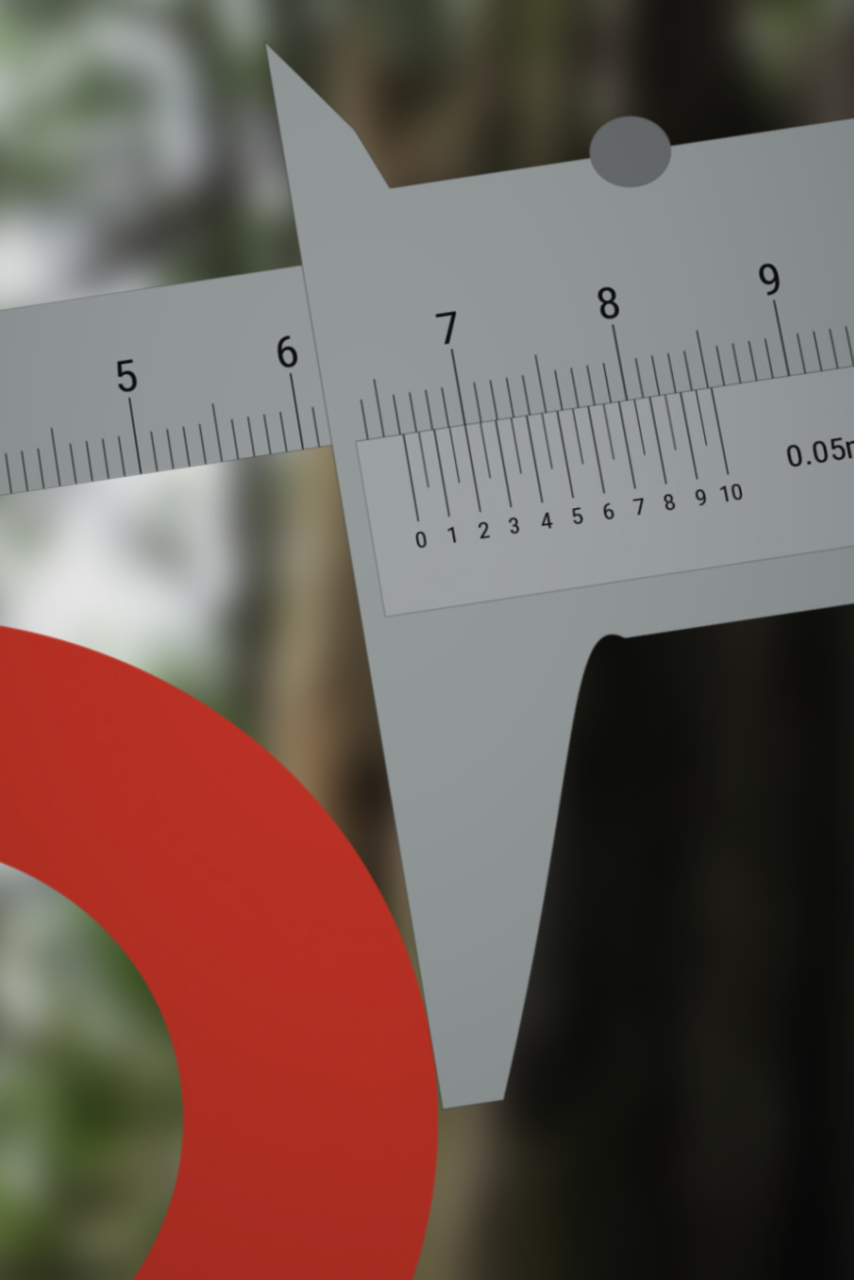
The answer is value=66.2 unit=mm
